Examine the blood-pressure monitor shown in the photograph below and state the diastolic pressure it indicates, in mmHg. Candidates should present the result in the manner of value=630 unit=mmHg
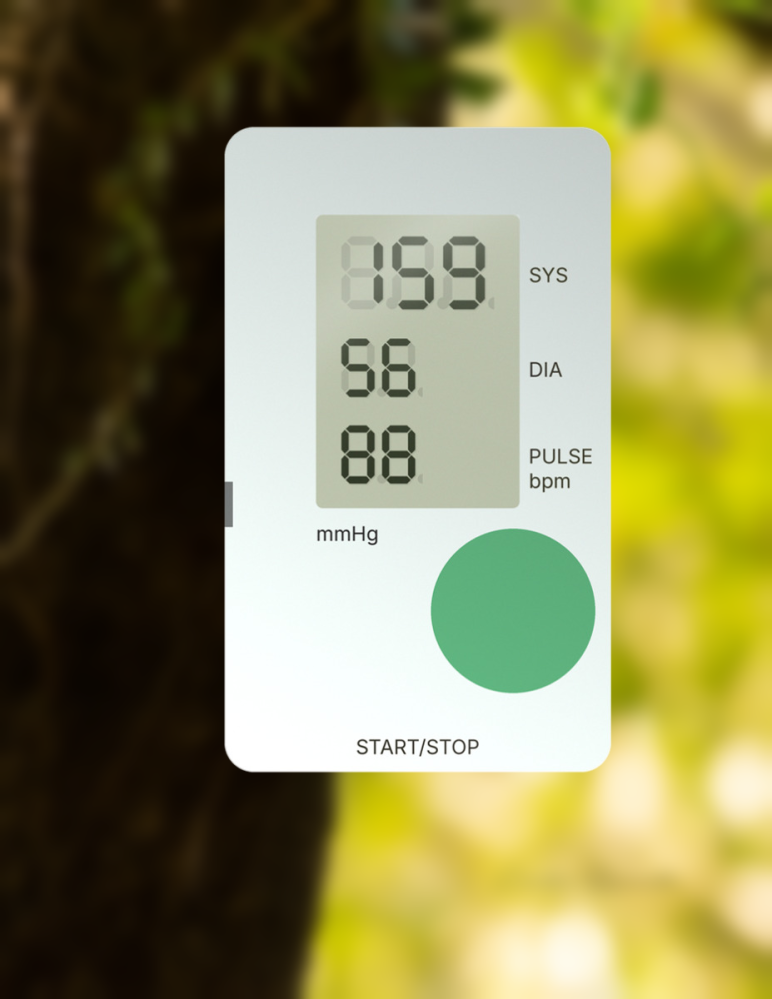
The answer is value=56 unit=mmHg
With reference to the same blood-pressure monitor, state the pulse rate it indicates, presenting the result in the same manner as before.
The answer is value=88 unit=bpm
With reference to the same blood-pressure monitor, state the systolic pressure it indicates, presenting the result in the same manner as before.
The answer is value=159 unit=mmHg
